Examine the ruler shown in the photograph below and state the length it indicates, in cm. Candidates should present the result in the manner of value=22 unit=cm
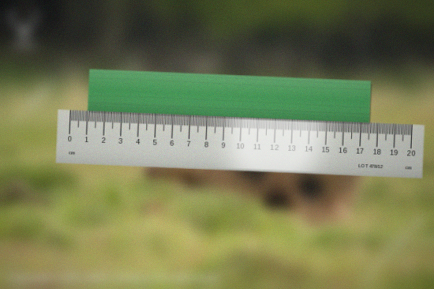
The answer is value=16.5 unit=cm
